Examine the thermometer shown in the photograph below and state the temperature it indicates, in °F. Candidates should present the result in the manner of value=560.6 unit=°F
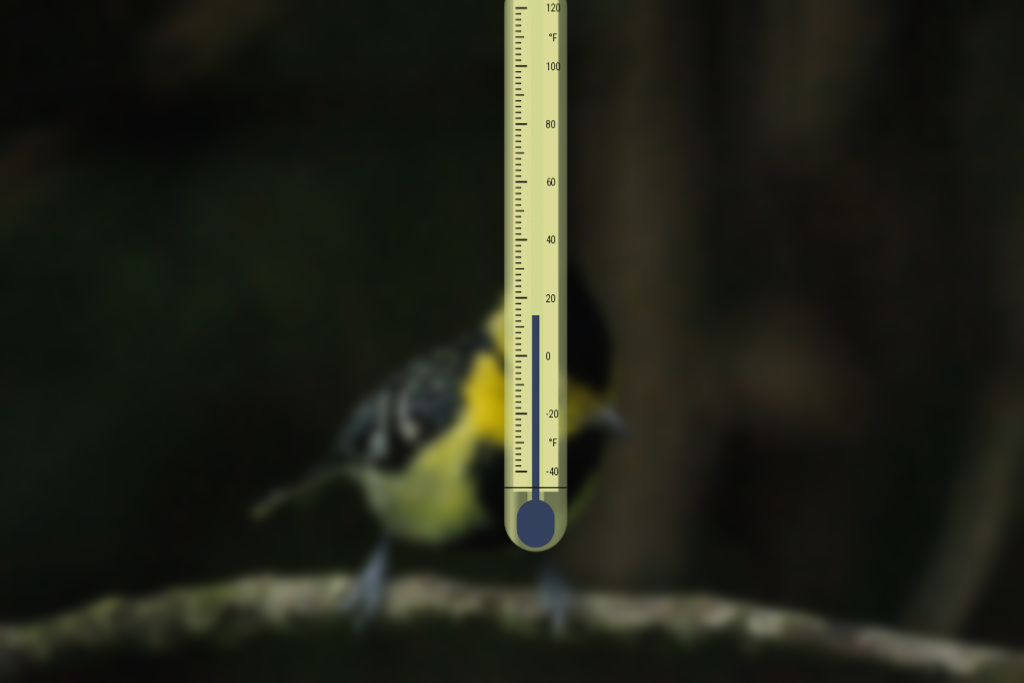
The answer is value=14 unit=°F
